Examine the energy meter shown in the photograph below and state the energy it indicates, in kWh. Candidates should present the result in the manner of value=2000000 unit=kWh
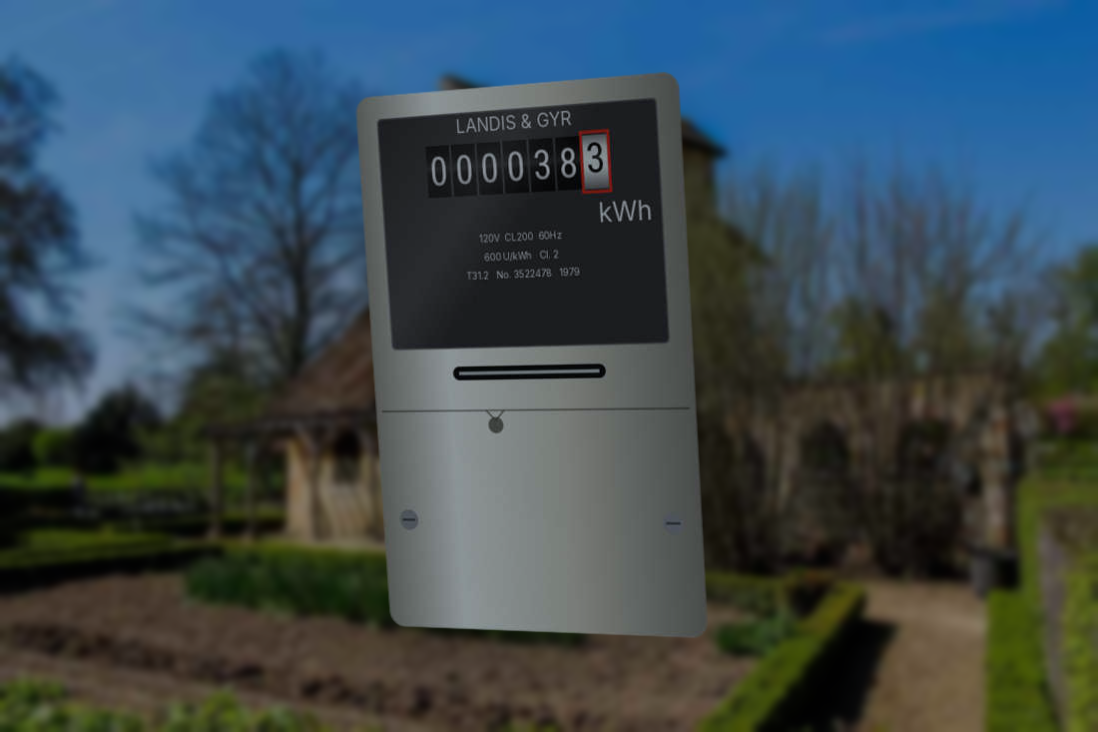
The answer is value=38.3 unit=kWh
